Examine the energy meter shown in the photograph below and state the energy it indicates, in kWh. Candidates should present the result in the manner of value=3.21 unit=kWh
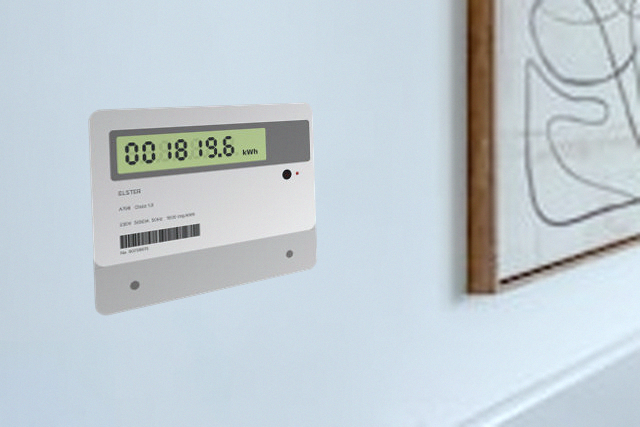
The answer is value=1819.6 unit=kWh
